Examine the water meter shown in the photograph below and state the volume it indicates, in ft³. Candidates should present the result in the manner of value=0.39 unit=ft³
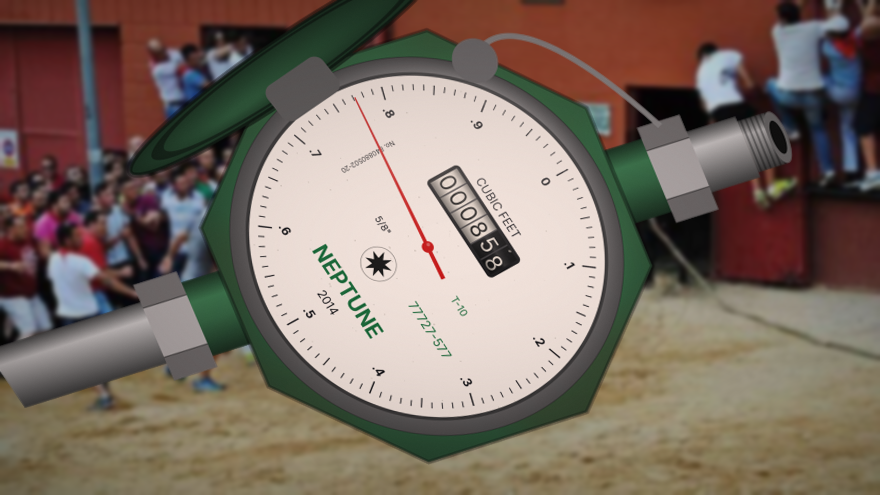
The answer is value=857.77 unit=ft³
